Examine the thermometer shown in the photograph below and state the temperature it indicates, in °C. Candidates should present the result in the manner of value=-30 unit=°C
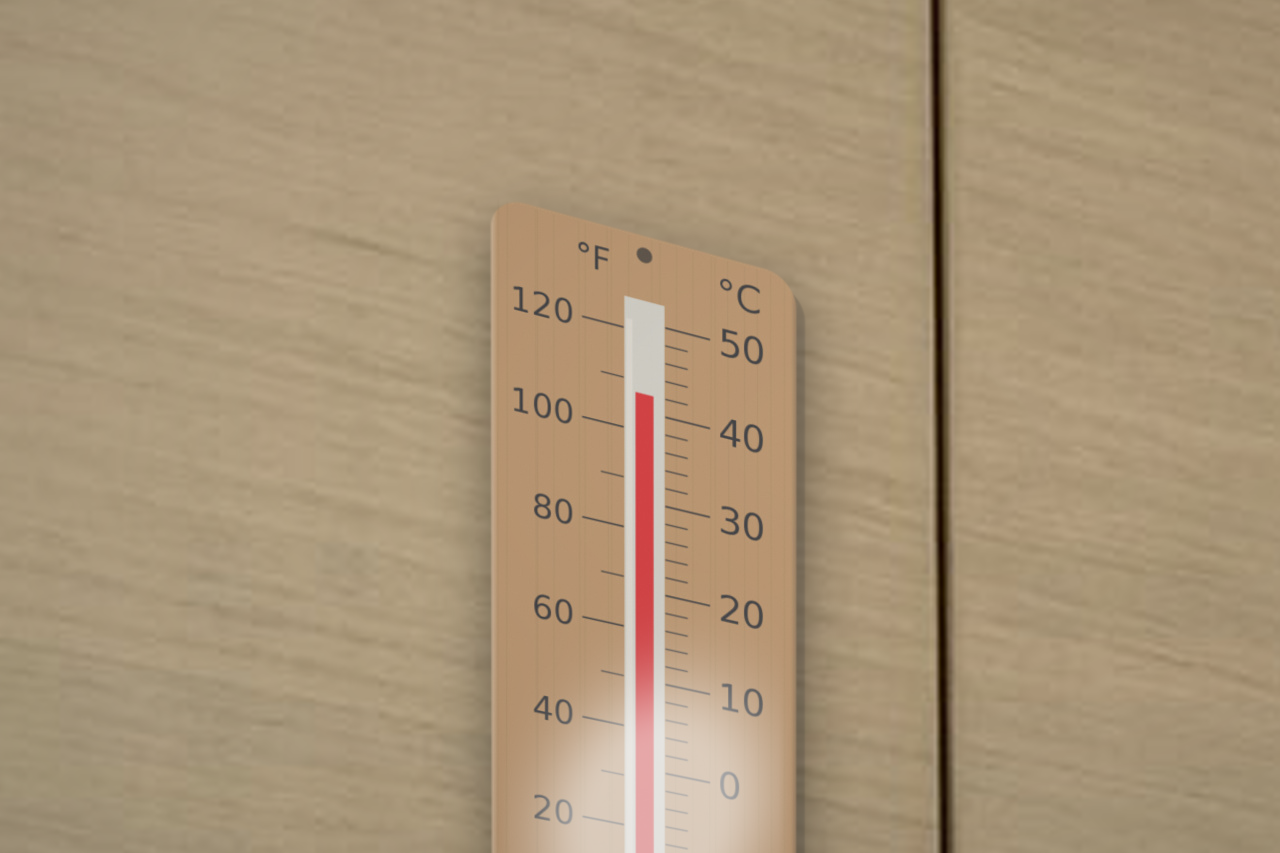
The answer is value=42 unit=°C
